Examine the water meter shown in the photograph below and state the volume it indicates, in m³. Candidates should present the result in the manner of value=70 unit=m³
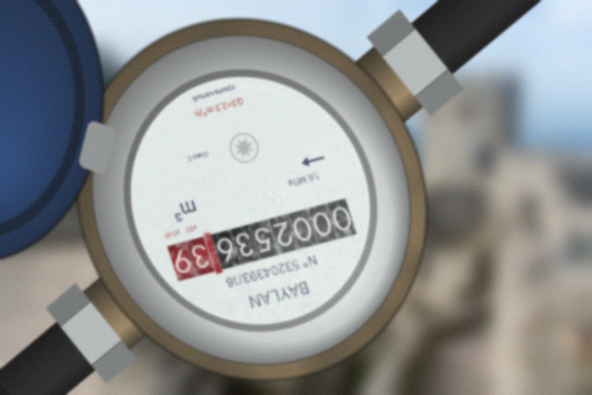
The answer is value=2536.39 unit=m³
